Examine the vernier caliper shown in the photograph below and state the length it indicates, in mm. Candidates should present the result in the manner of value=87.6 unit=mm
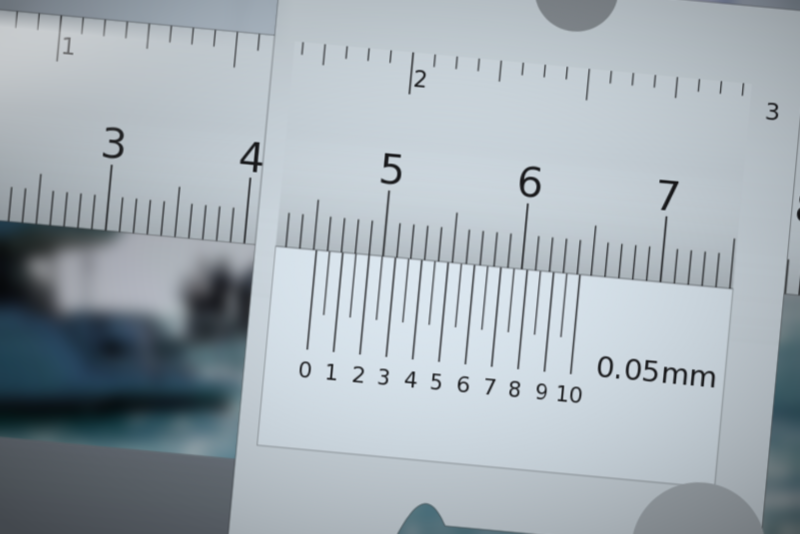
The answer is value=45.2 unit=mm
